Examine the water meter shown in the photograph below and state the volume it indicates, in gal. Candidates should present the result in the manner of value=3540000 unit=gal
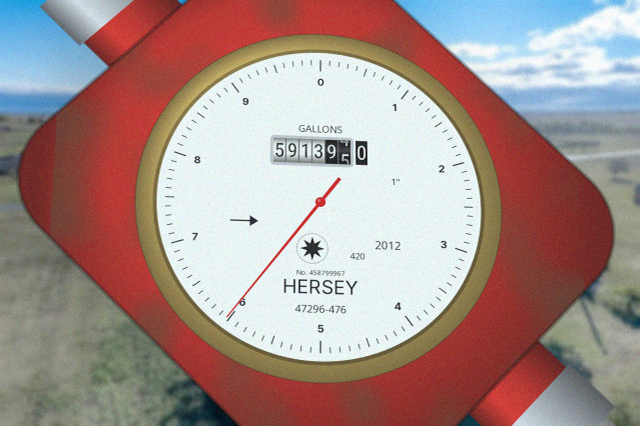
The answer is value=5913946.0 unit=gal
